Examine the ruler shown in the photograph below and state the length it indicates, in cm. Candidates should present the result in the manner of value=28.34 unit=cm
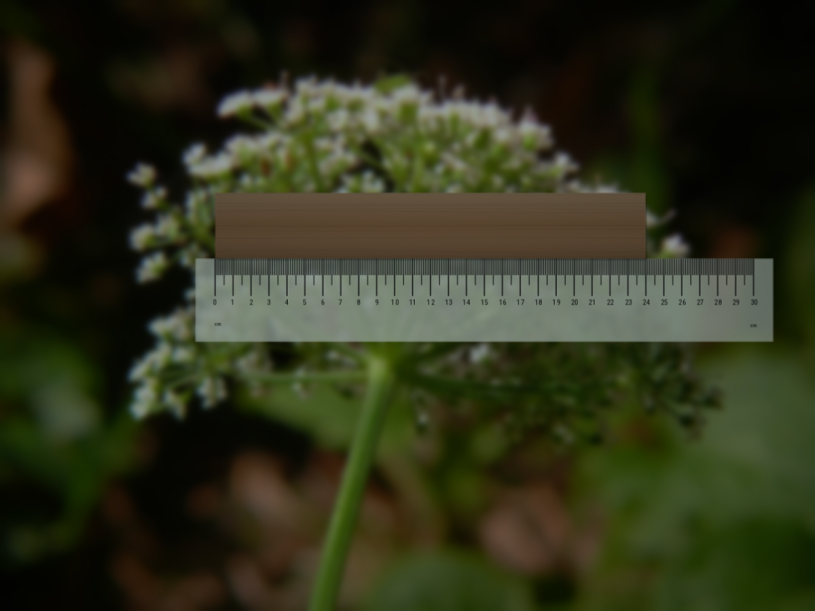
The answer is value=24 unit=cm
